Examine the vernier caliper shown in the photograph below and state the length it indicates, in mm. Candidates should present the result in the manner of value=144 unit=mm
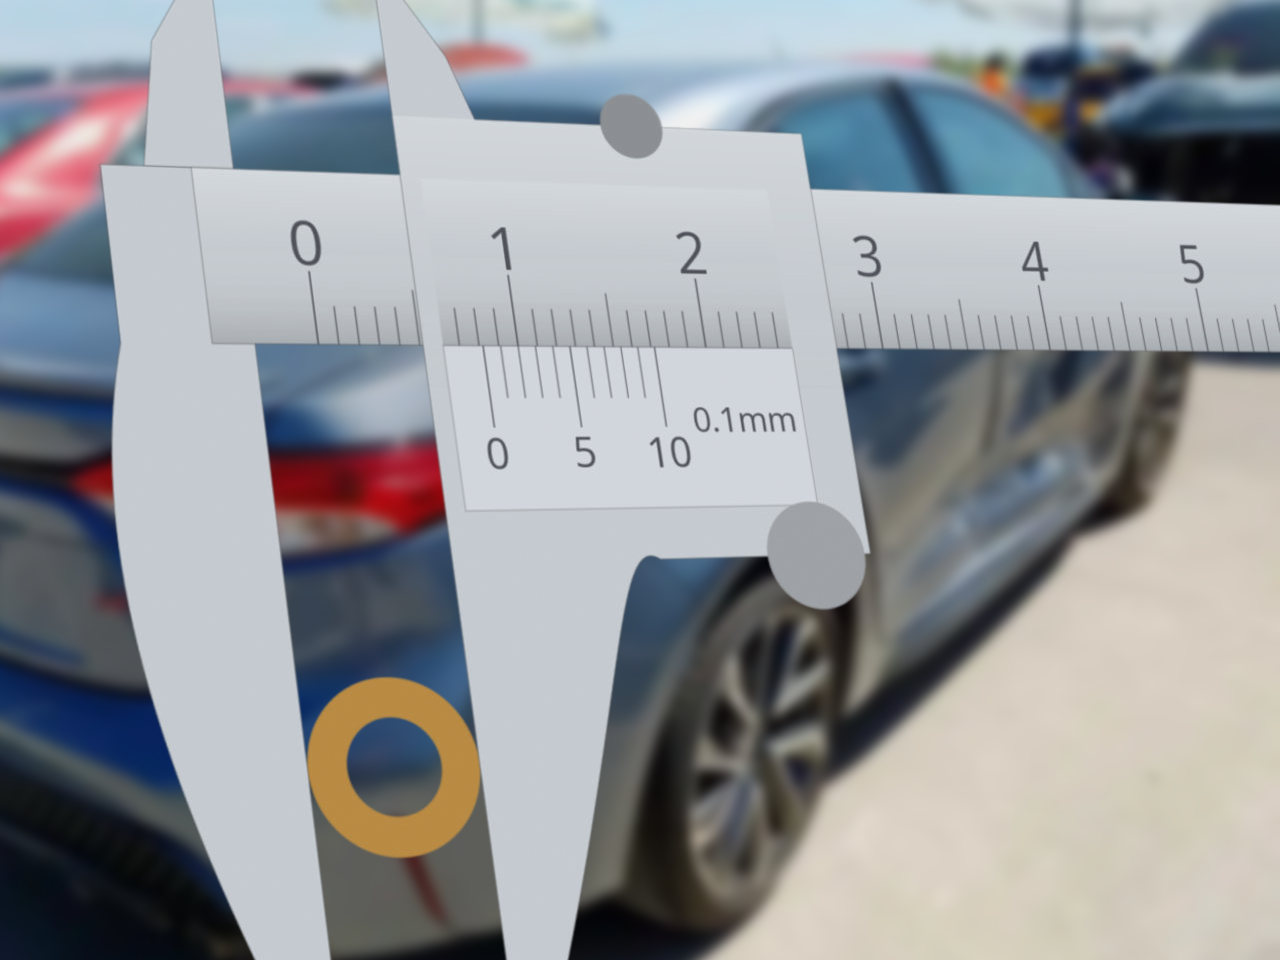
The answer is value=8.2 unit=mm
